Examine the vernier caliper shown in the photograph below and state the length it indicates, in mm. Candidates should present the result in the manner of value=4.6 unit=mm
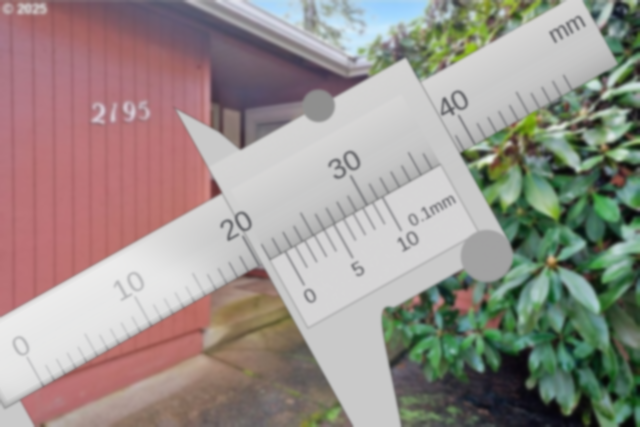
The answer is value=22.4 unit=mm
